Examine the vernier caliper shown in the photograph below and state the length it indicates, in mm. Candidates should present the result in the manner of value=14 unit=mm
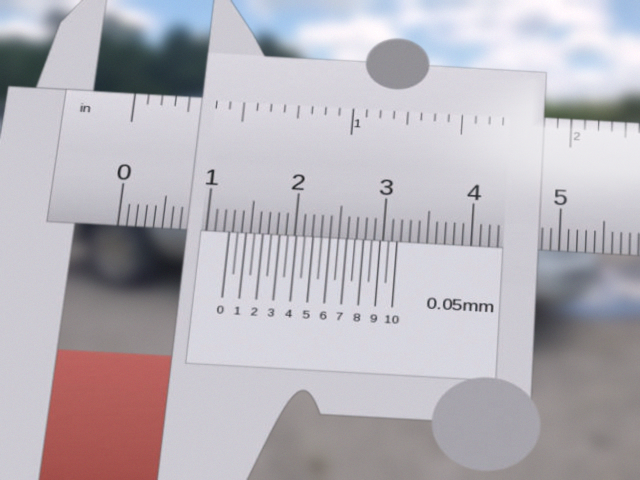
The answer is value=12.6 unit=mm
